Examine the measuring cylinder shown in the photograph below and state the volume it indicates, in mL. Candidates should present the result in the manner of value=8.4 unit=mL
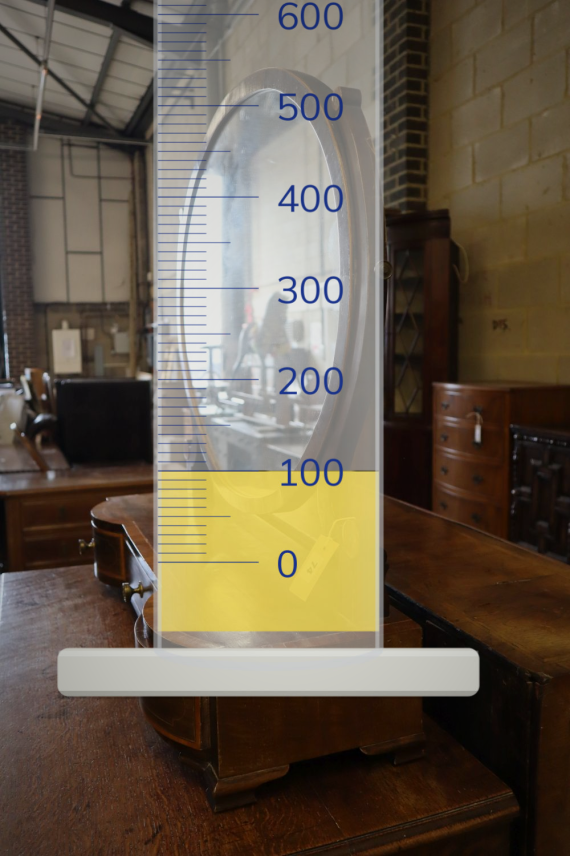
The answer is value=100 unit=mL
